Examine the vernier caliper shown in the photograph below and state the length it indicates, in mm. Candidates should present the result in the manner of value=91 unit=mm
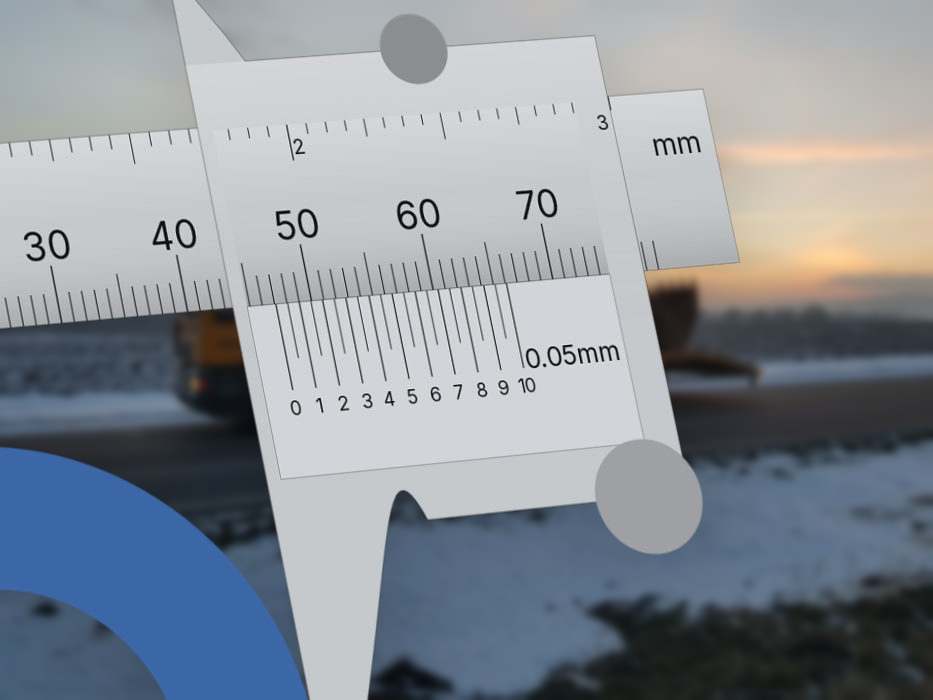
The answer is value=47.1 unit=mm
